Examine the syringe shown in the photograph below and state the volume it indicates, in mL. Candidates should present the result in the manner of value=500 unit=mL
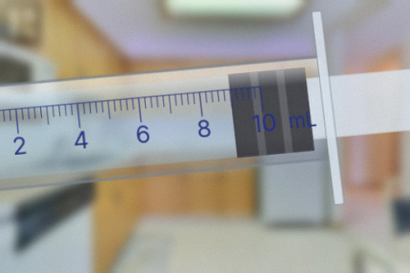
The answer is value=9 unit=mL
